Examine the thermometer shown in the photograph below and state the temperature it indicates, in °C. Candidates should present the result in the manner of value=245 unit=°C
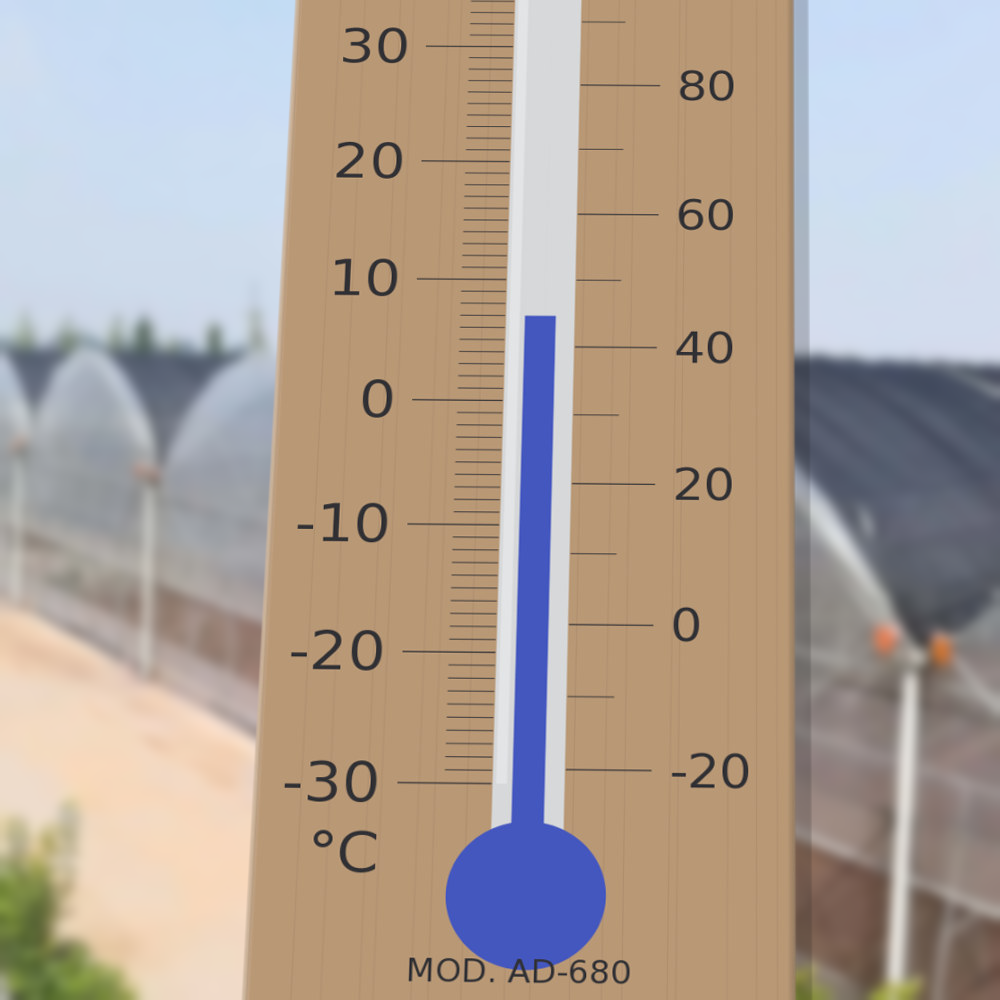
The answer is value=7 unit=°C
